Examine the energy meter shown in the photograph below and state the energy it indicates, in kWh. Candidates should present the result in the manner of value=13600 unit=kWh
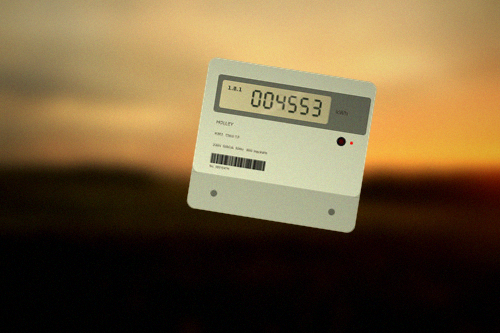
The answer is value=4553 unit=kWh
